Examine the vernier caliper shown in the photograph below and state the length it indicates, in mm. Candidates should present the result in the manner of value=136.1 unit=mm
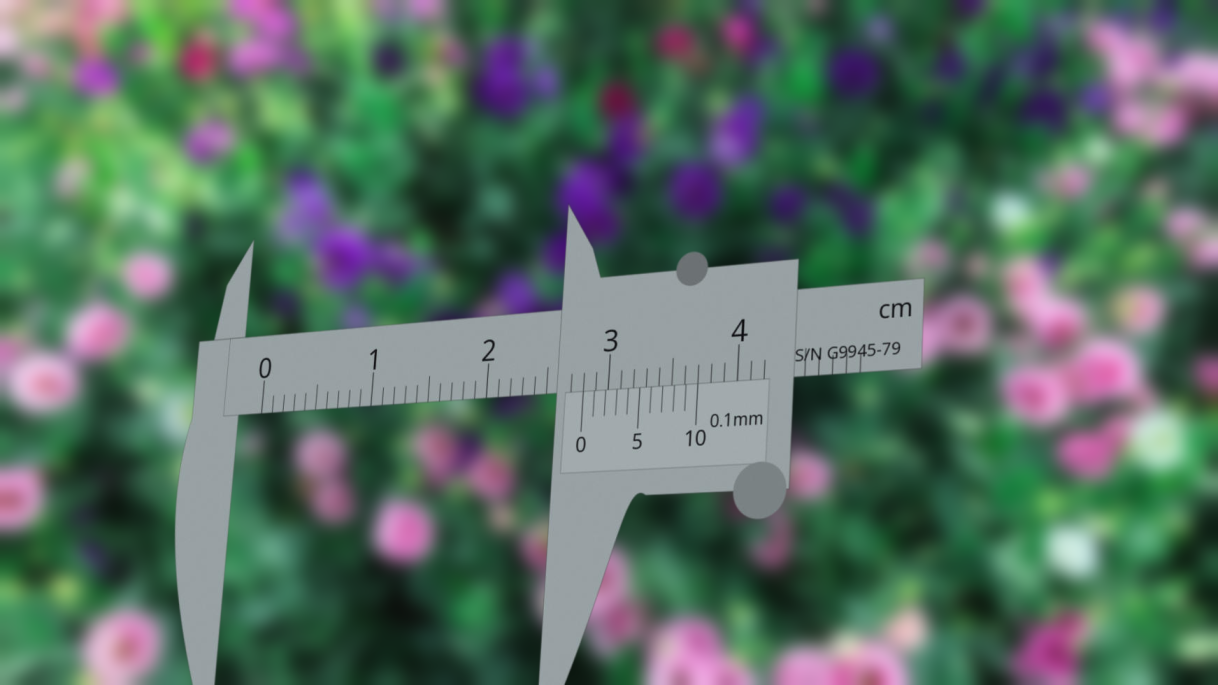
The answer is value=28.0 unit=mm
